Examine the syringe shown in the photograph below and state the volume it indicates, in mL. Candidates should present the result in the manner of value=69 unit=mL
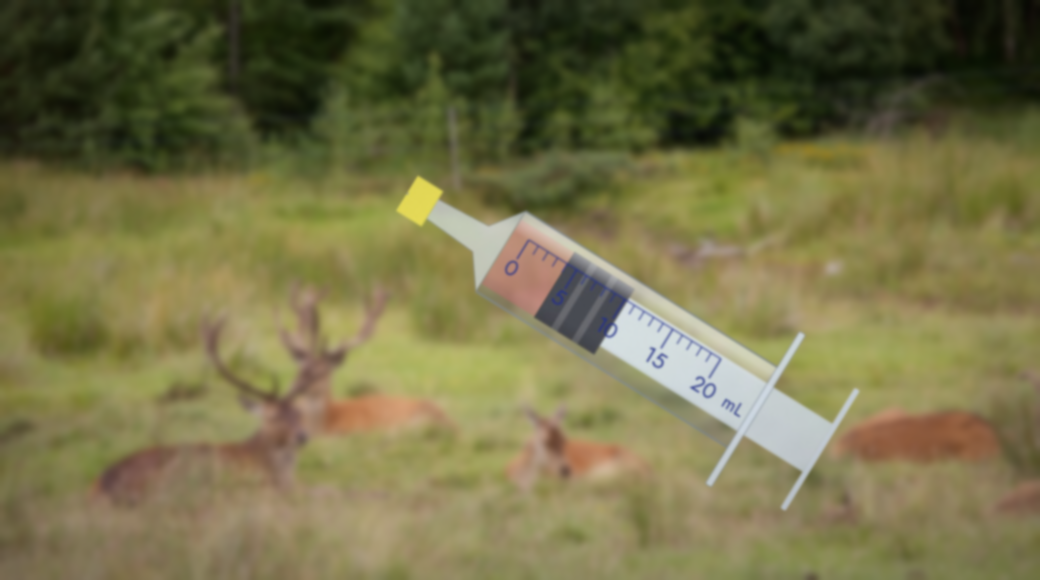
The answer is value=4 unit=mL
